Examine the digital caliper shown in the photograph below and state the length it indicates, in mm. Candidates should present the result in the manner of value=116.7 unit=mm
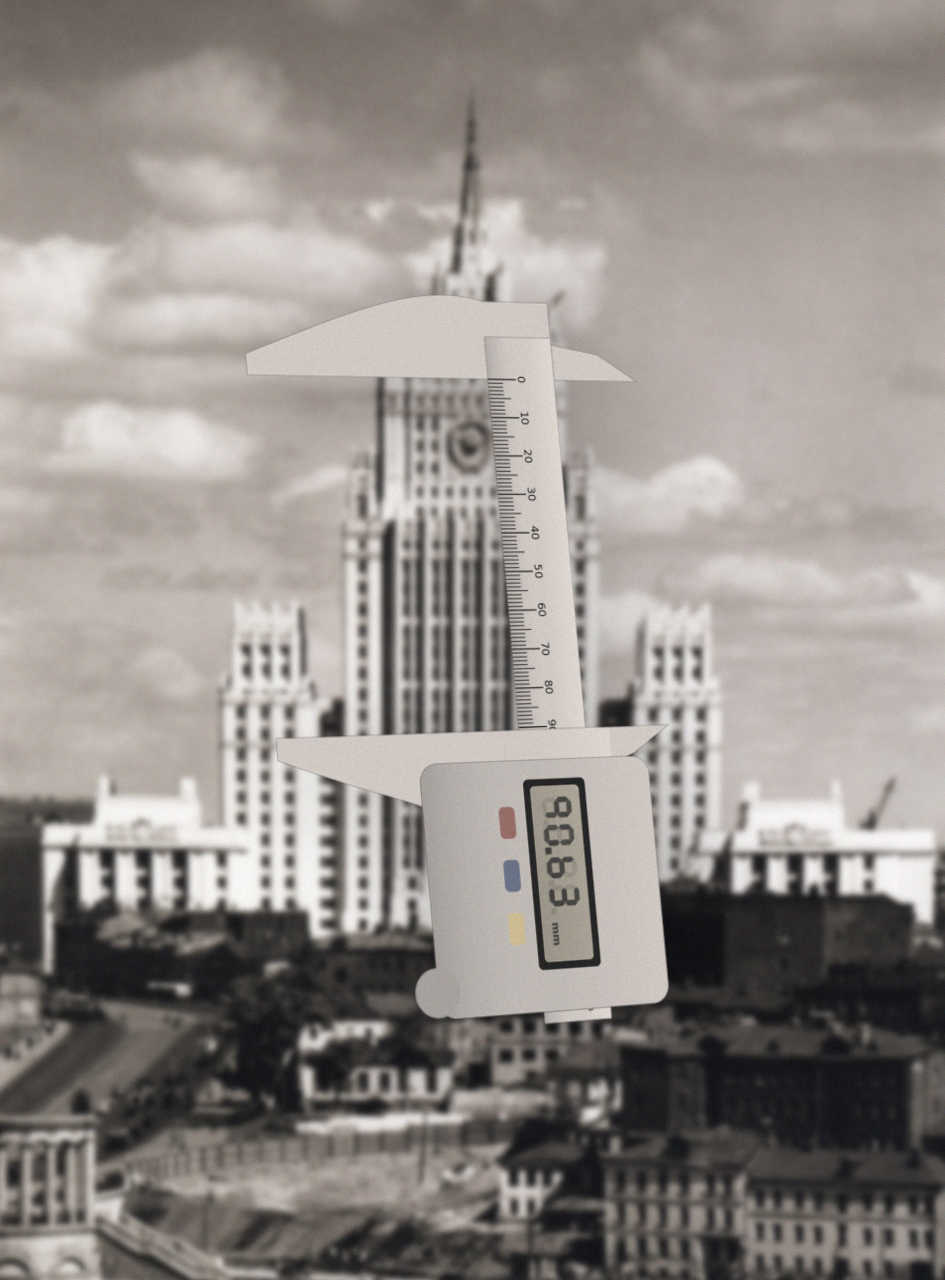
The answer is value=90.63 unit=mm
